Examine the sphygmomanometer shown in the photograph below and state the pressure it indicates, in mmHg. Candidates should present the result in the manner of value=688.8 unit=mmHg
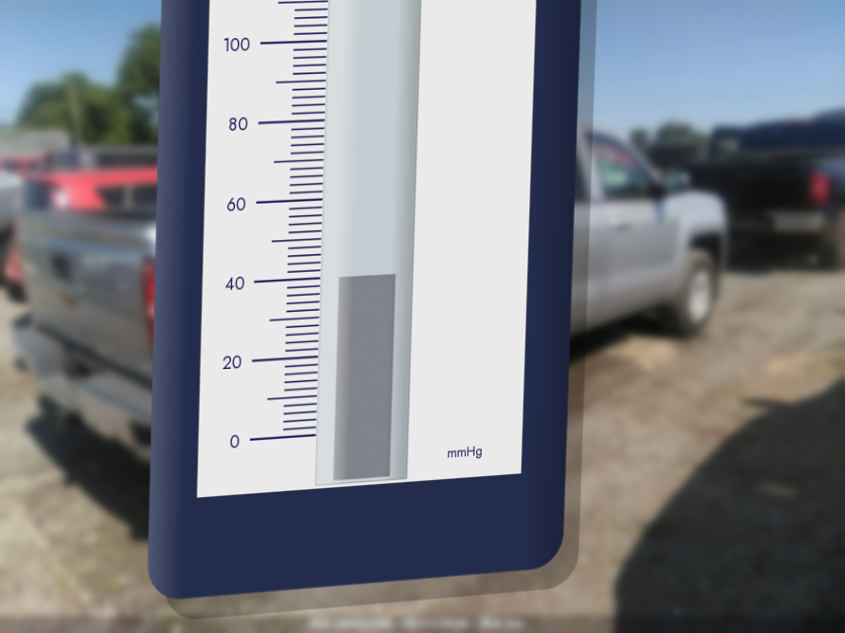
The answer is value=40 unit=mmHg
